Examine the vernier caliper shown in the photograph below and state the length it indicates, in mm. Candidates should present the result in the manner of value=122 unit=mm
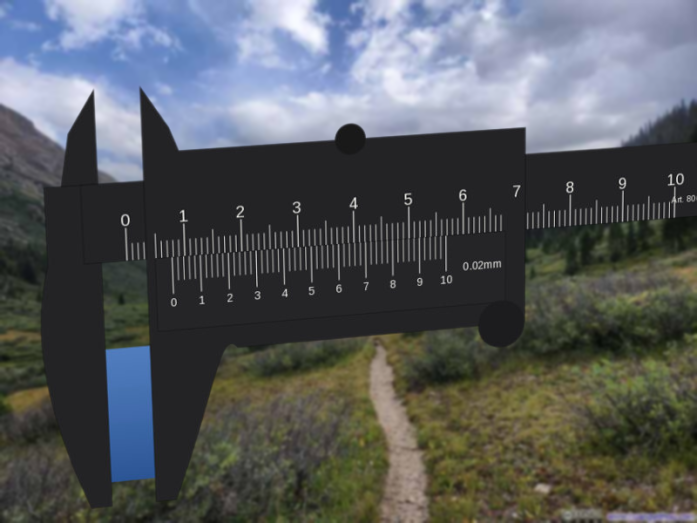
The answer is value=7.8 unit=mm
